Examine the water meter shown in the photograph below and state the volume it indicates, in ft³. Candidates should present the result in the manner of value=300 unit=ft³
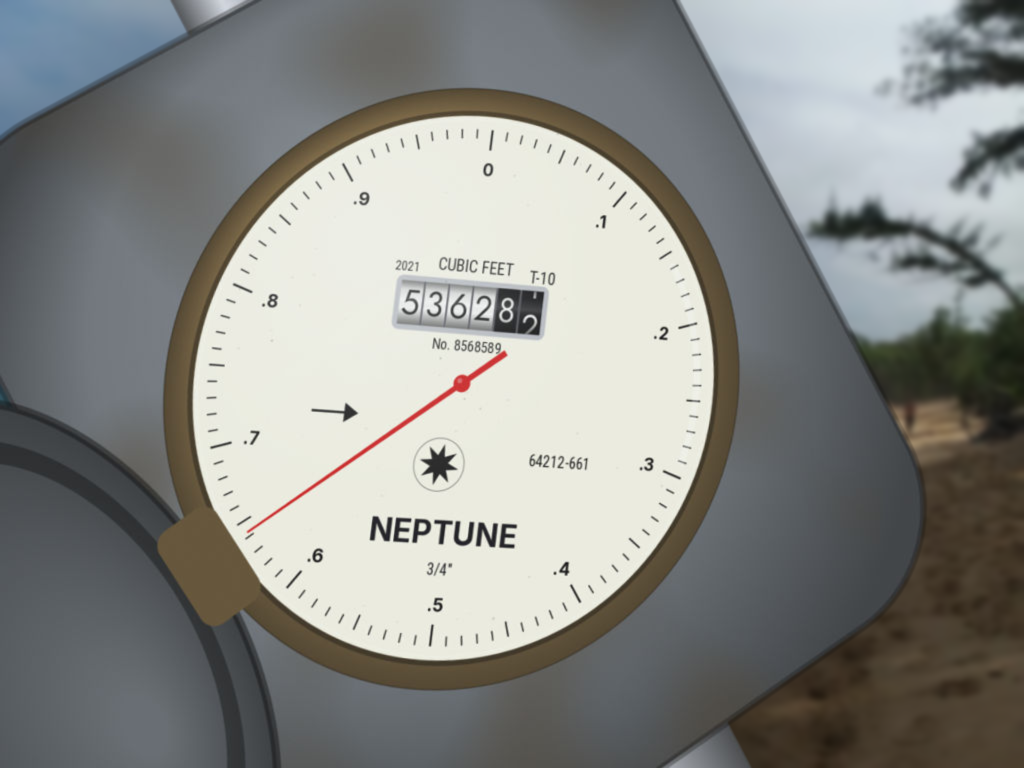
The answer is value=536281.64 unit=ft³
